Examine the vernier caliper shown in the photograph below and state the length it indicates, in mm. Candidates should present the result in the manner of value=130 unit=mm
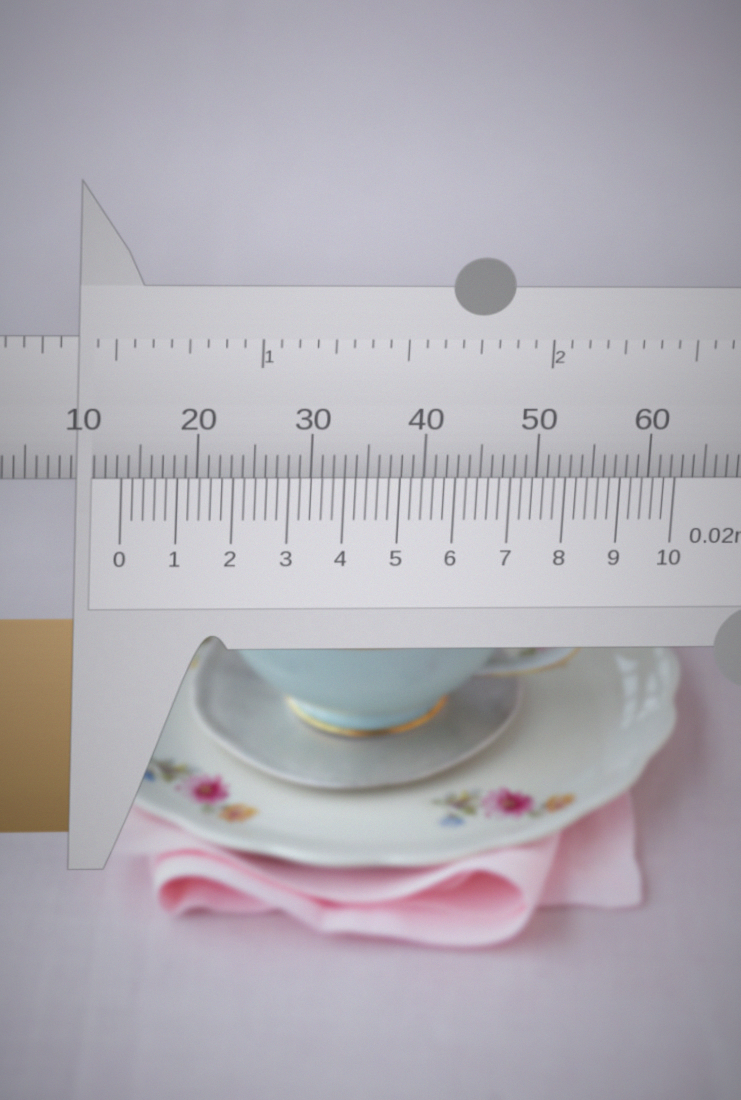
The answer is value=13.4 unit=mm
